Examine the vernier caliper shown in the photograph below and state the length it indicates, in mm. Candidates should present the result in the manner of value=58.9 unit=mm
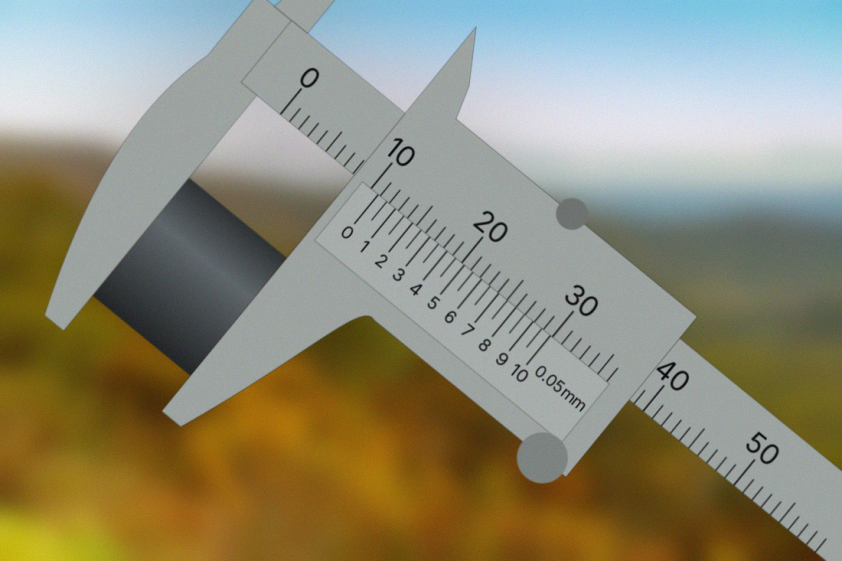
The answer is value=10.8 unit=mm
